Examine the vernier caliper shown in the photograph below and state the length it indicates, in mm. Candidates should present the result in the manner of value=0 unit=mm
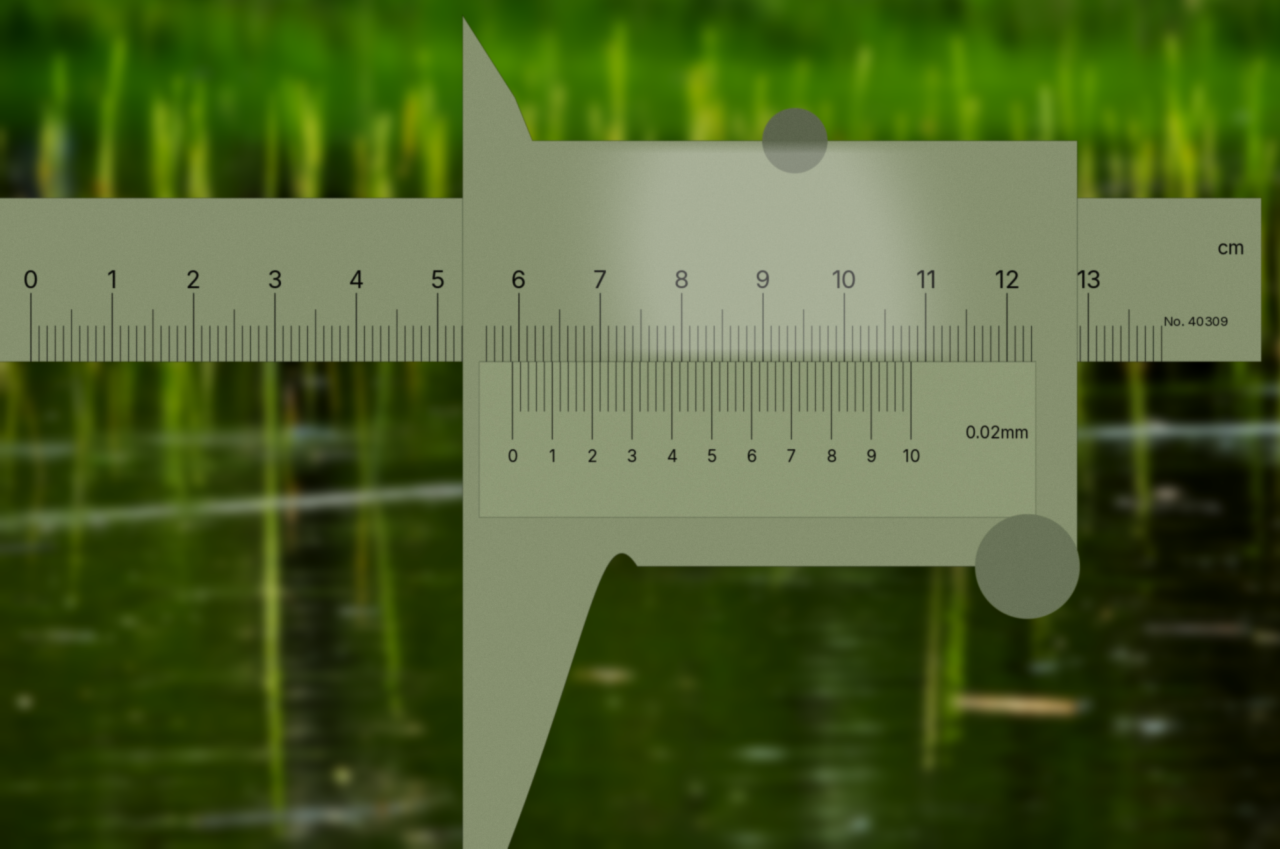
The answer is value=59.2 unit=mm
